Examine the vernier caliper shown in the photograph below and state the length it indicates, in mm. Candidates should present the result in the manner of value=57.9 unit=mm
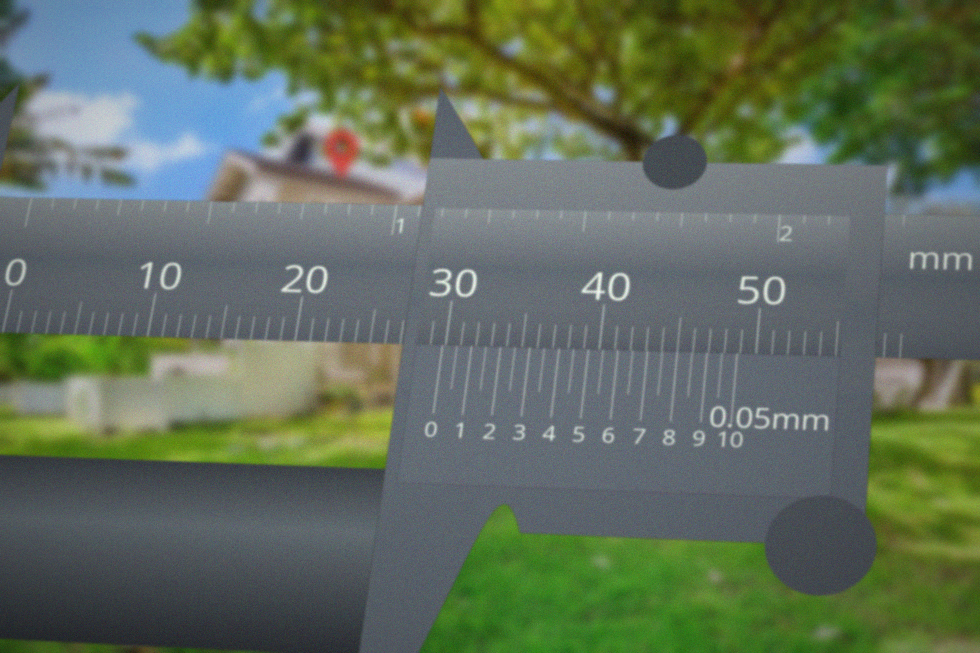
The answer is value=29.8 unit=mm
